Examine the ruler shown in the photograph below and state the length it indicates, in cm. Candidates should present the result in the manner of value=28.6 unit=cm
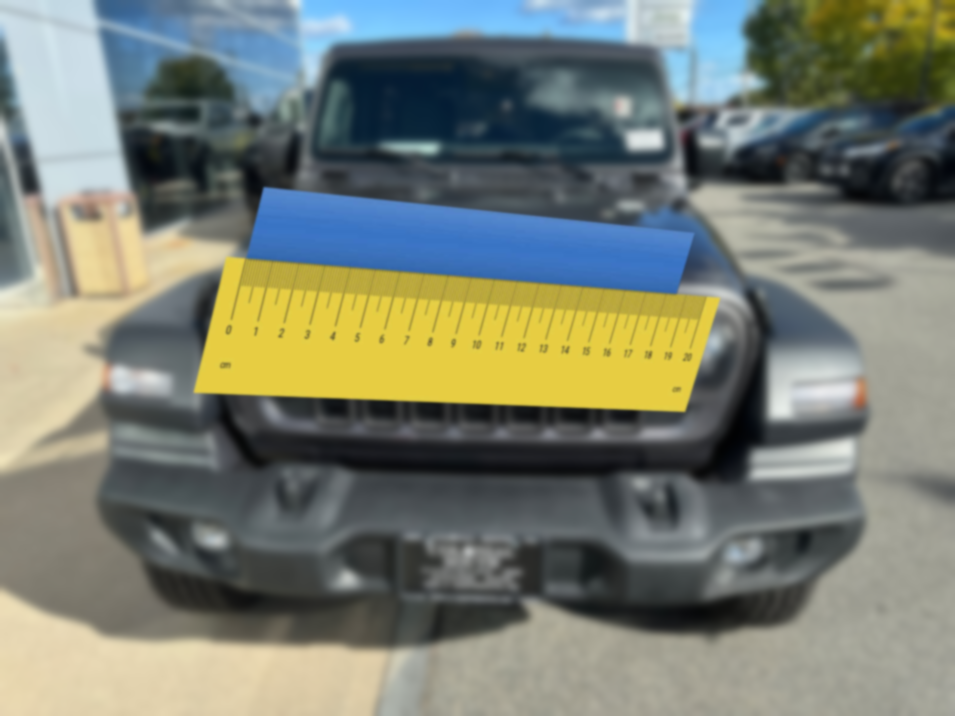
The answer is value=18.5 unit=cm
